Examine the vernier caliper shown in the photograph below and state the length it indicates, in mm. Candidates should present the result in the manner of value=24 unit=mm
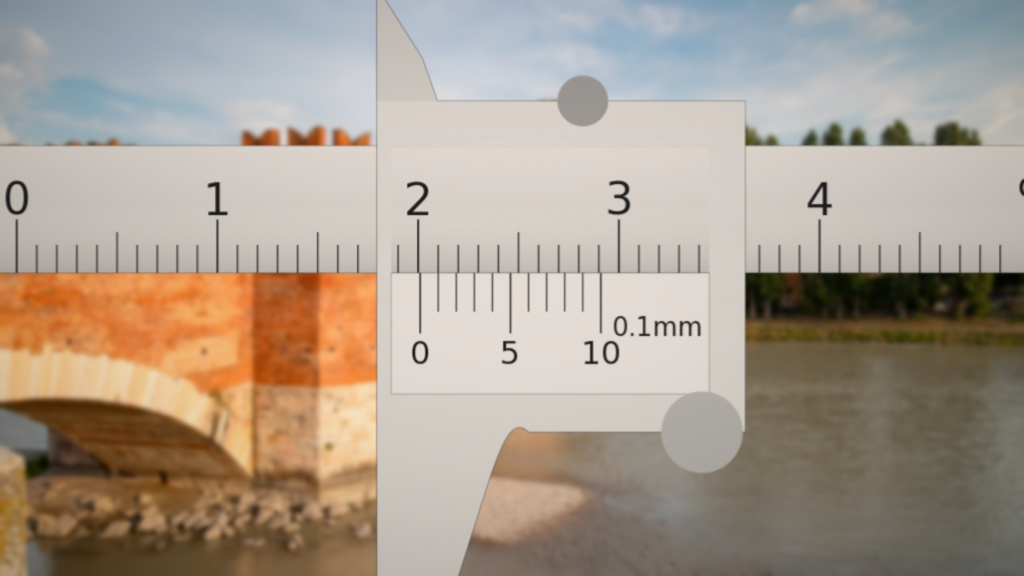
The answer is value=20.1 unit=mm
